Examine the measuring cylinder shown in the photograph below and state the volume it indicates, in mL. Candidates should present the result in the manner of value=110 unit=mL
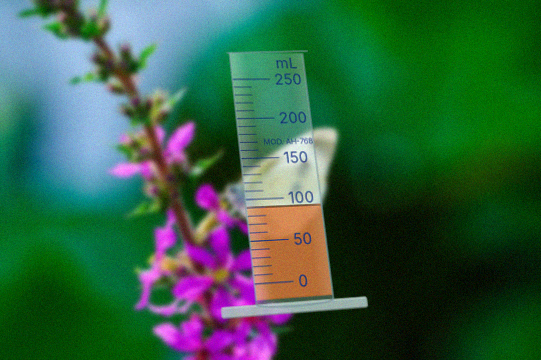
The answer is value=90 unit=mL
